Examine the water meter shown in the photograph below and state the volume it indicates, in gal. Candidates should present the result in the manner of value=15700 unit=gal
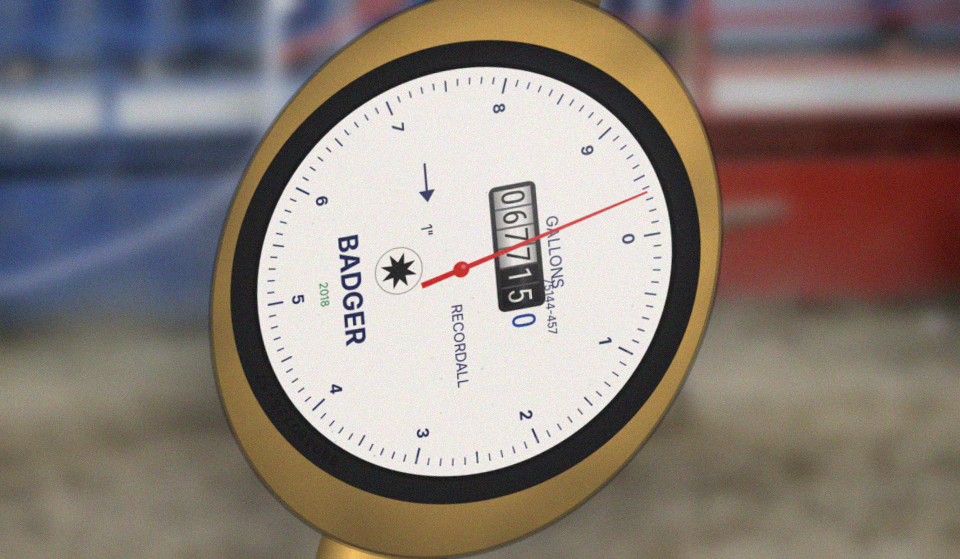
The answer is value=677149.6 unit=gal
